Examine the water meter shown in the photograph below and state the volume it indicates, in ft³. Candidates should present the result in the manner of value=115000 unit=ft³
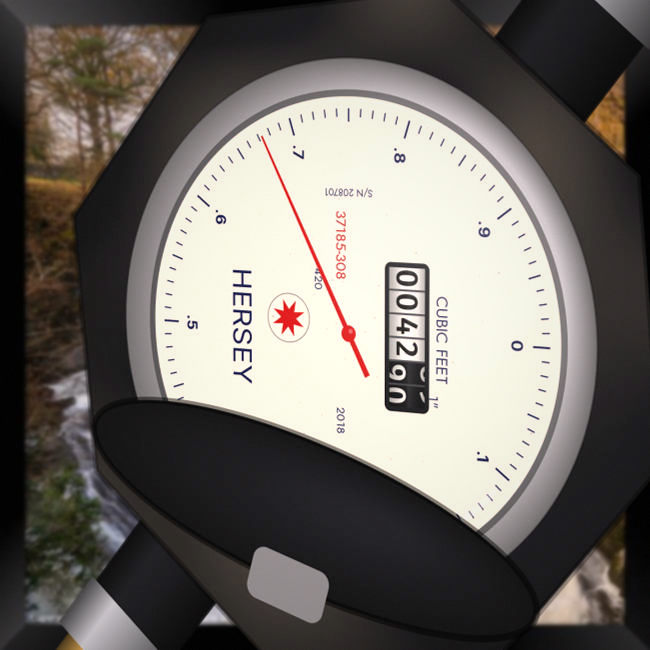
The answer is value=4289.67 unit=ft³
